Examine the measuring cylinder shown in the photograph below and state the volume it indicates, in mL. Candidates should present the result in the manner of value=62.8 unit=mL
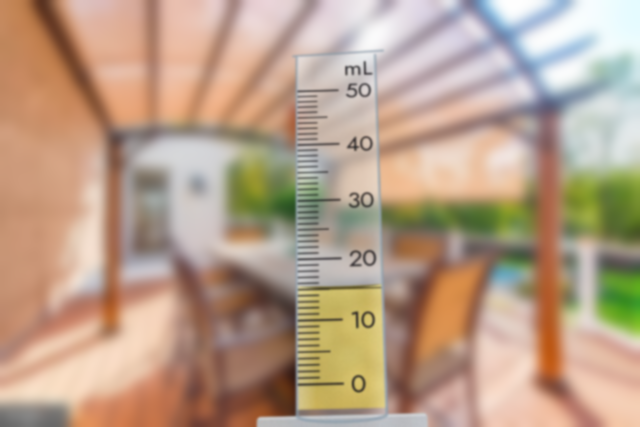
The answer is value=15 unit=mL
